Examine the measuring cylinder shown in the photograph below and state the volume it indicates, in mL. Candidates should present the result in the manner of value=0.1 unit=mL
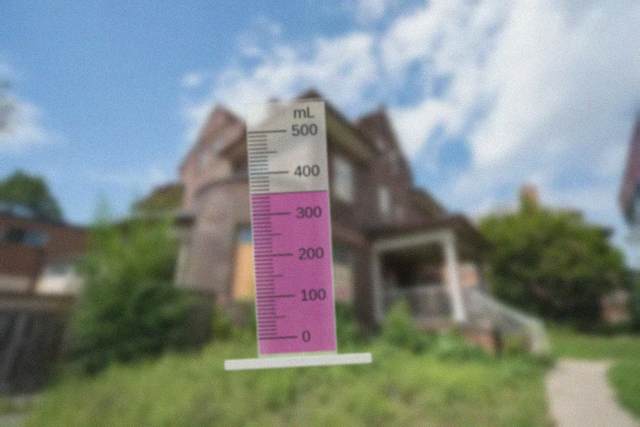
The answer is value=350 unit=mL
